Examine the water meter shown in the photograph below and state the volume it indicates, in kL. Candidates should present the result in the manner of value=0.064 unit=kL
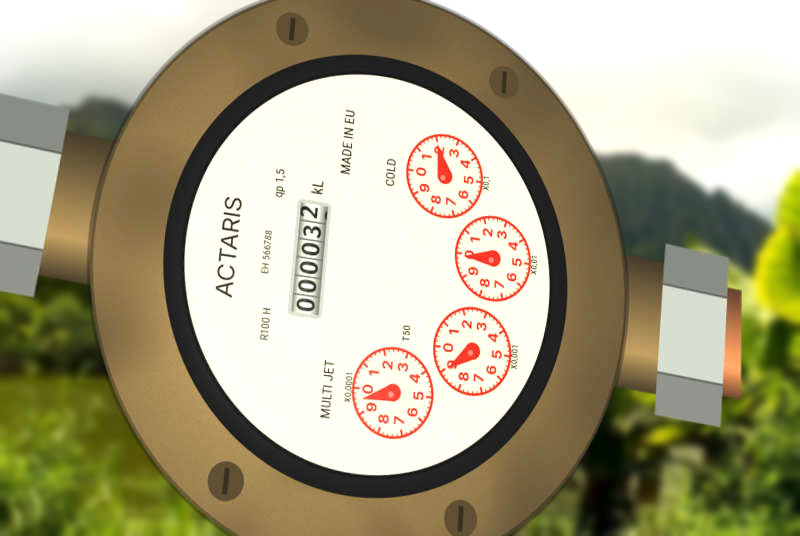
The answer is value=32.1989 unit=kL
